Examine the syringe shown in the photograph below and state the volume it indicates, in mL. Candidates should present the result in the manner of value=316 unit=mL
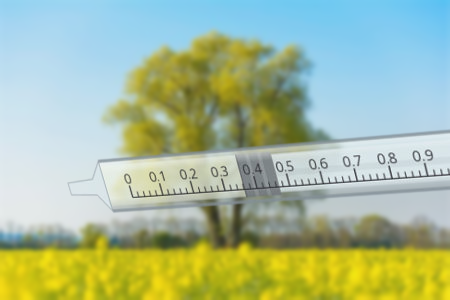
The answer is value=0.36 unit=mL
